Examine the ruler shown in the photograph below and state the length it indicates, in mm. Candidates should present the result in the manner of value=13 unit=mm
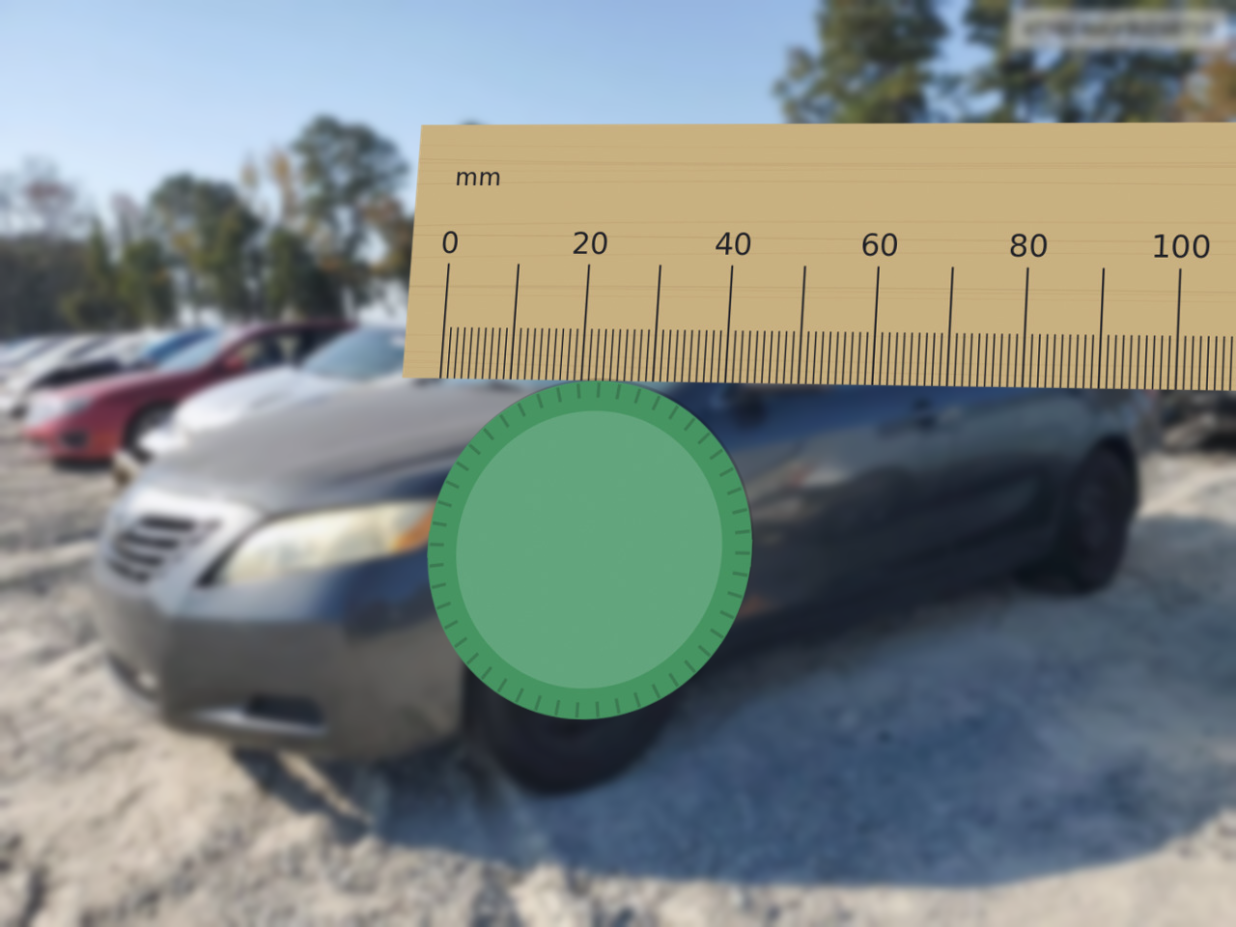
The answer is value=45 unit=mm
